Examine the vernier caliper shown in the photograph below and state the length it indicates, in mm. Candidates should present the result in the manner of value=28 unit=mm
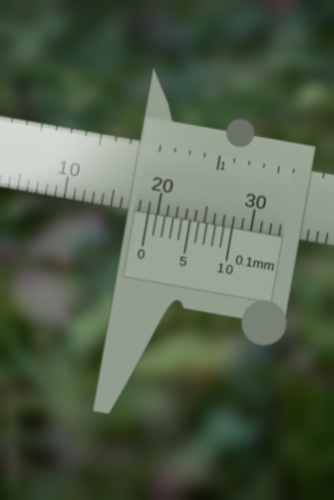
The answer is value=19.0 unit=mm
